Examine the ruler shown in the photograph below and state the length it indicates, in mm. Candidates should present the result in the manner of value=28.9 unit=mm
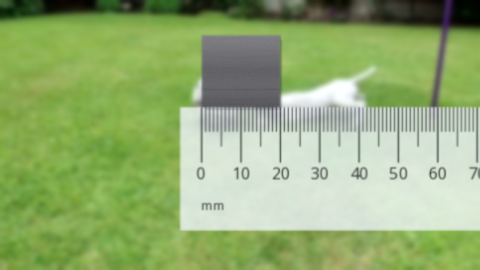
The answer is value=20 unit=mm
